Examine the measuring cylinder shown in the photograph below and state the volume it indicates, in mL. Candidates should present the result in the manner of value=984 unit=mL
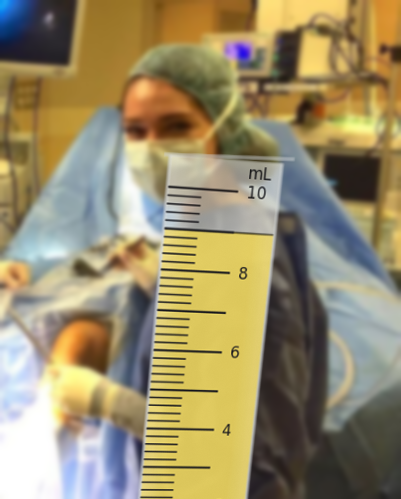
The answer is value=9 unit=mL
